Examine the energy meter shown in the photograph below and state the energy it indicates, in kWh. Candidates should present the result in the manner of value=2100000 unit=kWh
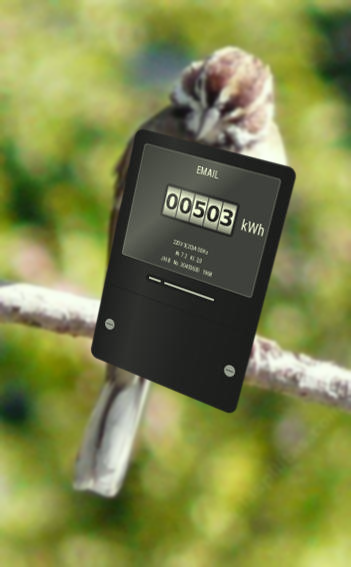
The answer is value=503 unit=kWh
